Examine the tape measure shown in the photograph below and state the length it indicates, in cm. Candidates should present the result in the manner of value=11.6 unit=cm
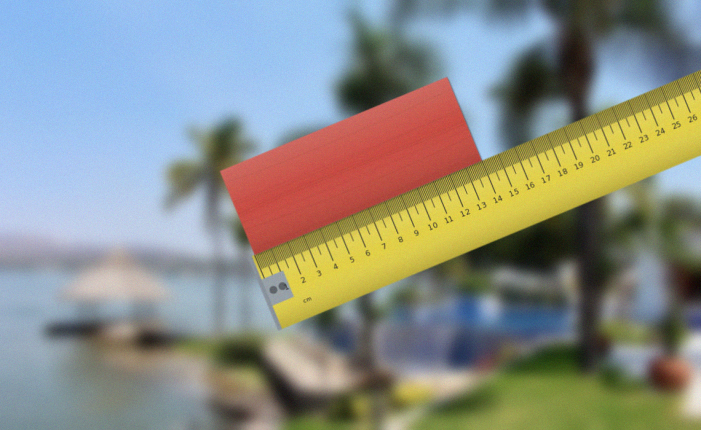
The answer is value=14 unit=cm
